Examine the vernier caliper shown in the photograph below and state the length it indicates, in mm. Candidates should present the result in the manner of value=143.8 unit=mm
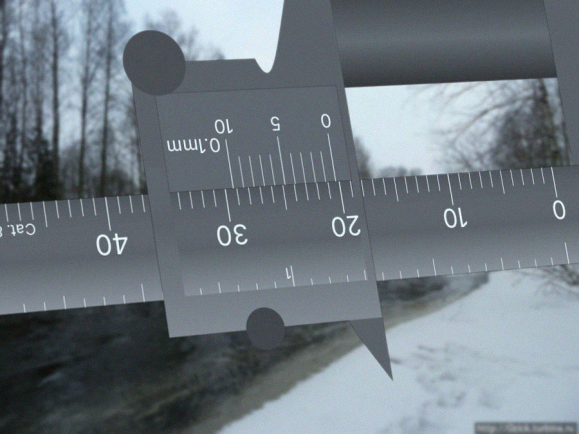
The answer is value=20.3 unit=mm
